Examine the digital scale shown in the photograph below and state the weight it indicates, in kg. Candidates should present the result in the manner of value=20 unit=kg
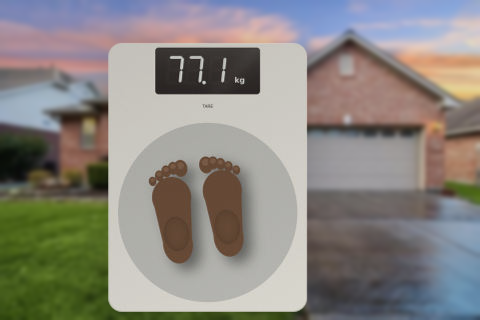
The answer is value=77.1 unit=kg
